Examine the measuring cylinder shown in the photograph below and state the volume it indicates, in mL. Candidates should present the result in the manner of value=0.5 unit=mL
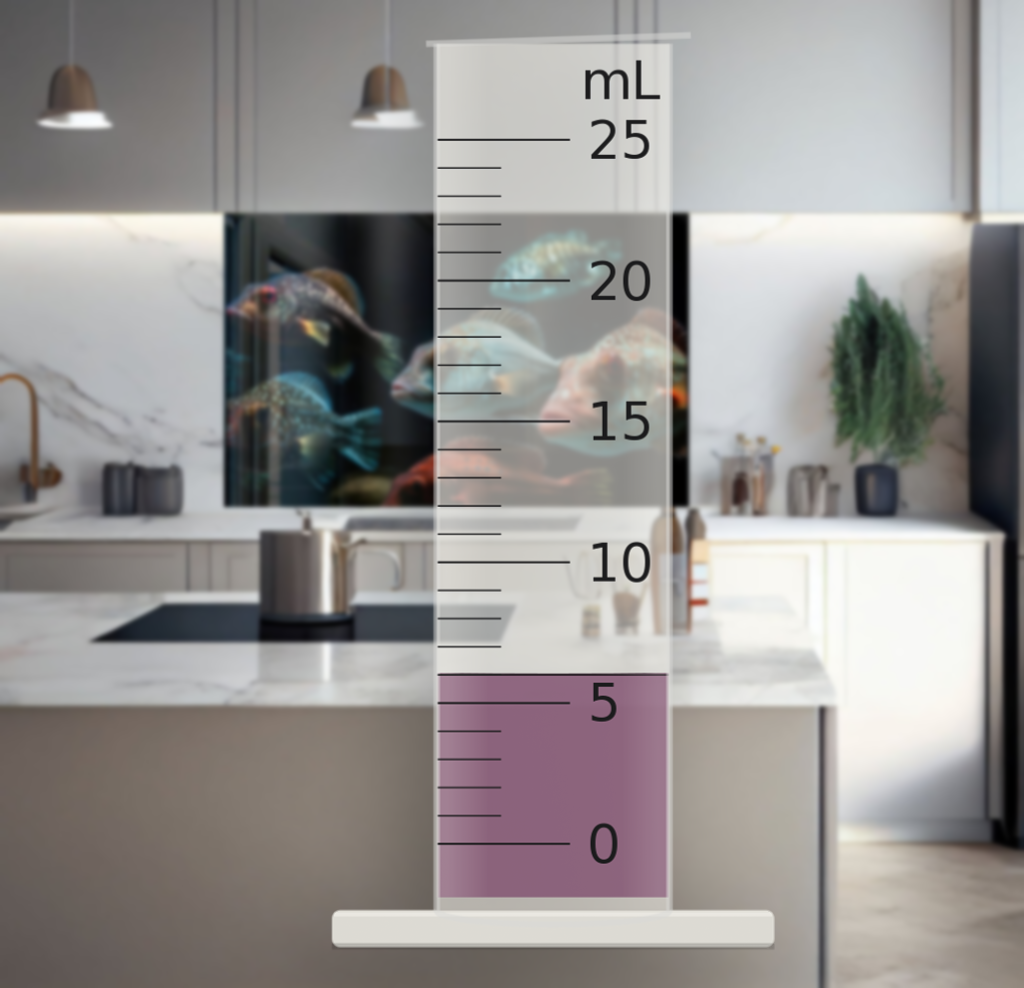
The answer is value=6 unit=mL
